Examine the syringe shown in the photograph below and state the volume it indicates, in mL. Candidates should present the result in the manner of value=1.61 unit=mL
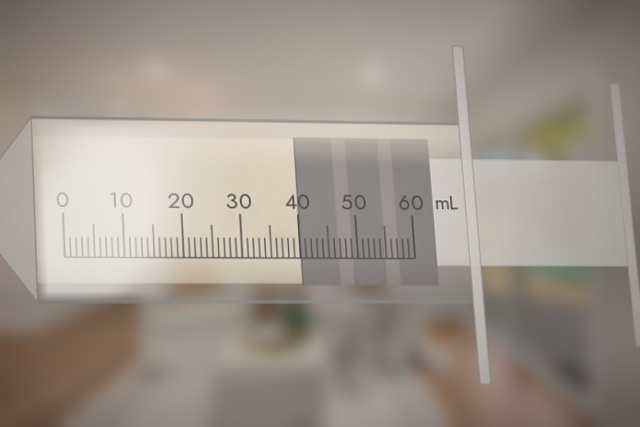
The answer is value=40 unit=mL
